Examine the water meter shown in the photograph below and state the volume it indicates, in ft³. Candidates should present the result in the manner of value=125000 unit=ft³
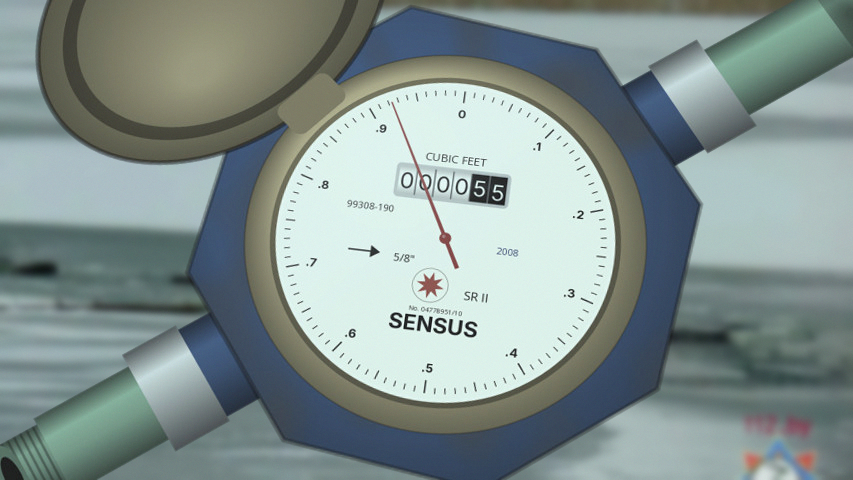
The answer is value=54.92 unit=ft³
